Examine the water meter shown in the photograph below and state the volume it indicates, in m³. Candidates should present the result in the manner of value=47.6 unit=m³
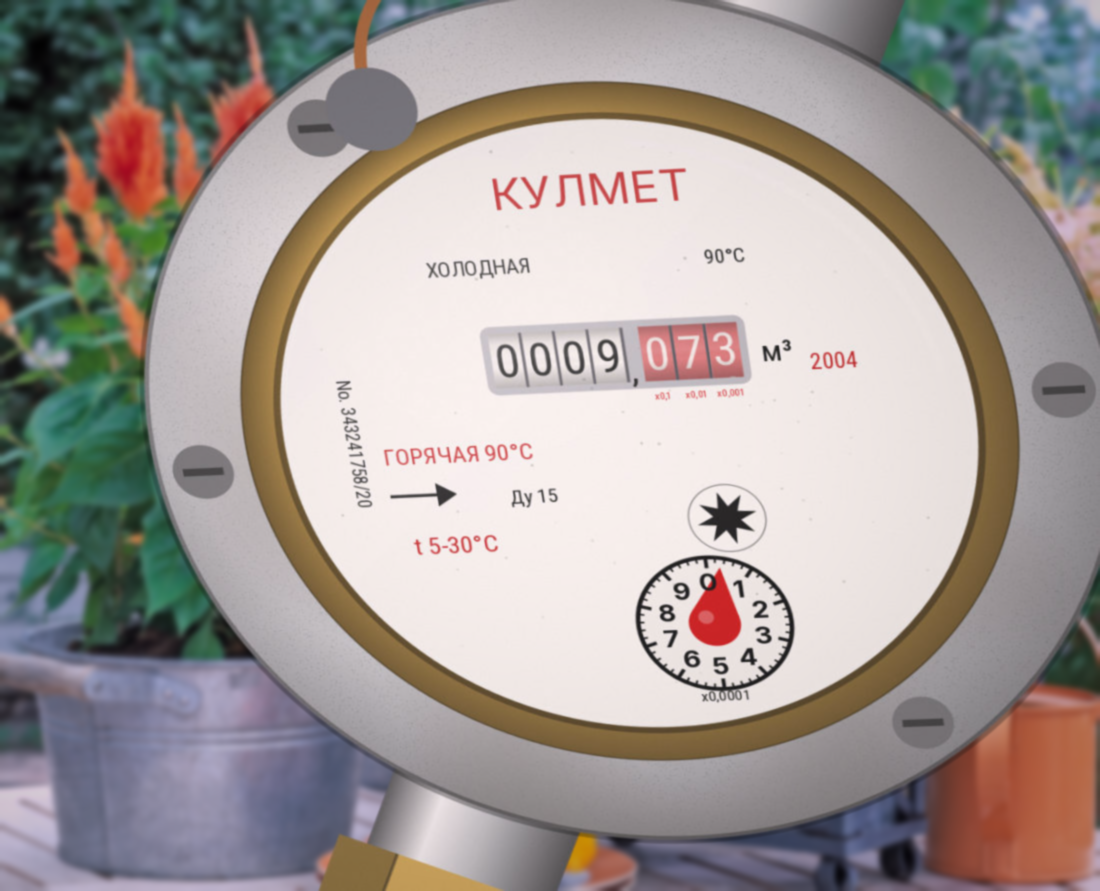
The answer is value=9.0730 unit=m³
